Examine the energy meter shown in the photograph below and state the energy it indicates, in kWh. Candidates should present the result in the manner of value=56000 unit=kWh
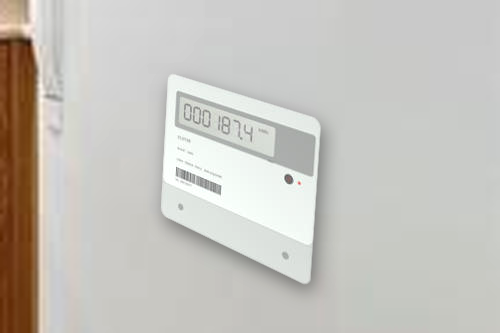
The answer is value=187.4 unit=kWh
